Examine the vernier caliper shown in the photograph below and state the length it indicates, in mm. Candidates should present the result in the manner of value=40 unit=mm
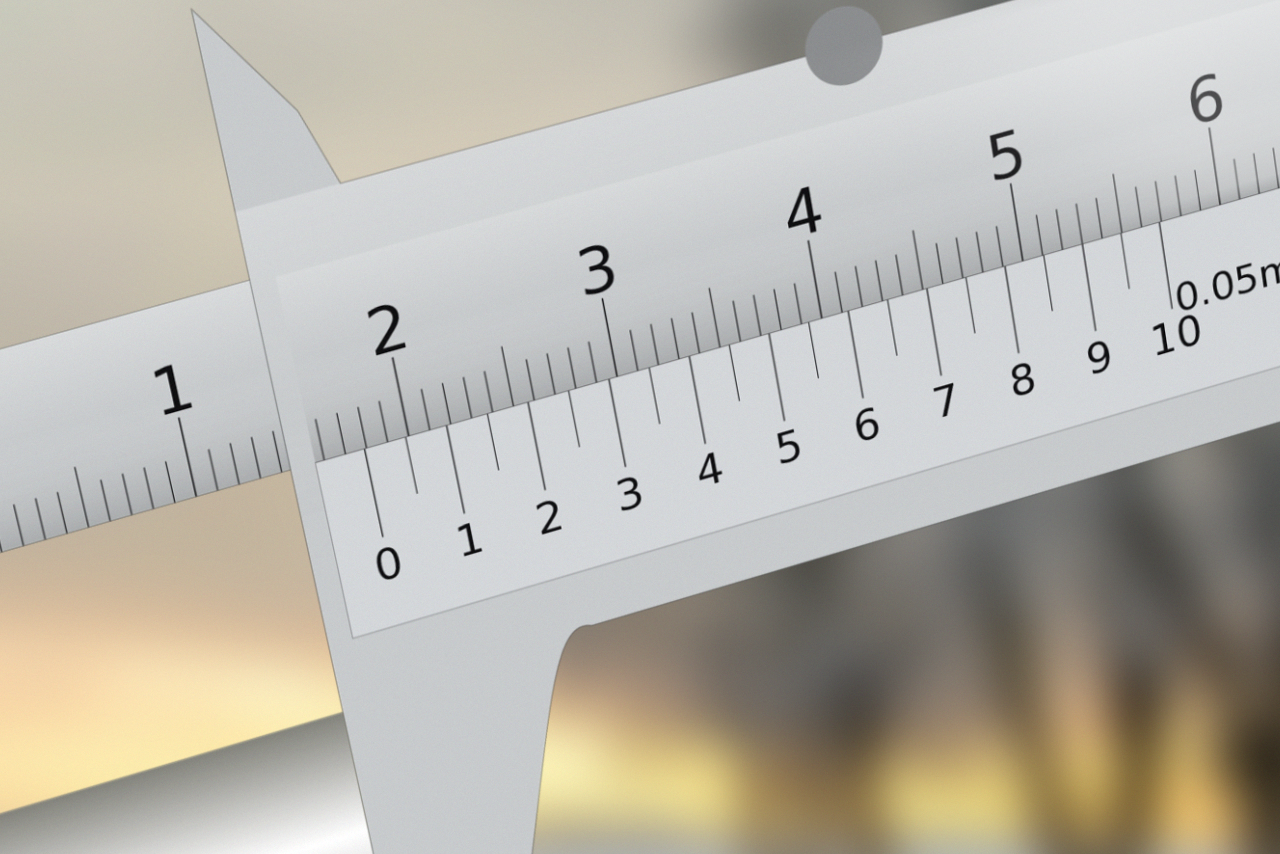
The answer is value=17.9 unit=mm
